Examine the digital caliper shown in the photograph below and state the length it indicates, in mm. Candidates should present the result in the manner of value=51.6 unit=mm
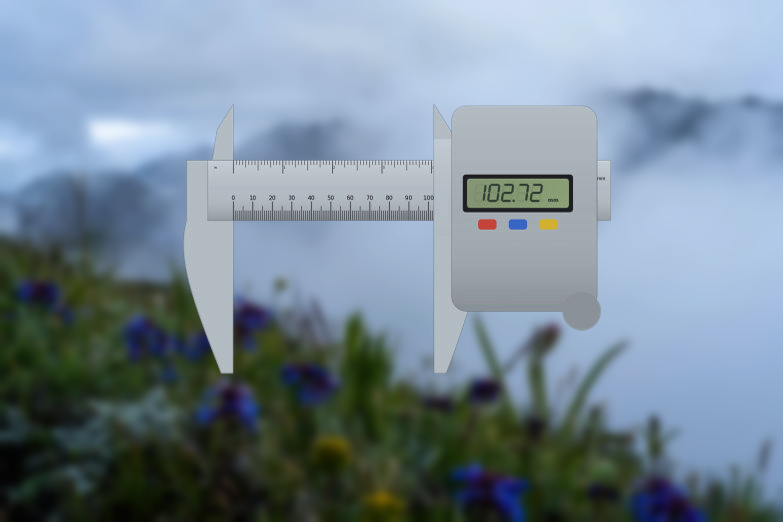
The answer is value=102.72 unit=mm
